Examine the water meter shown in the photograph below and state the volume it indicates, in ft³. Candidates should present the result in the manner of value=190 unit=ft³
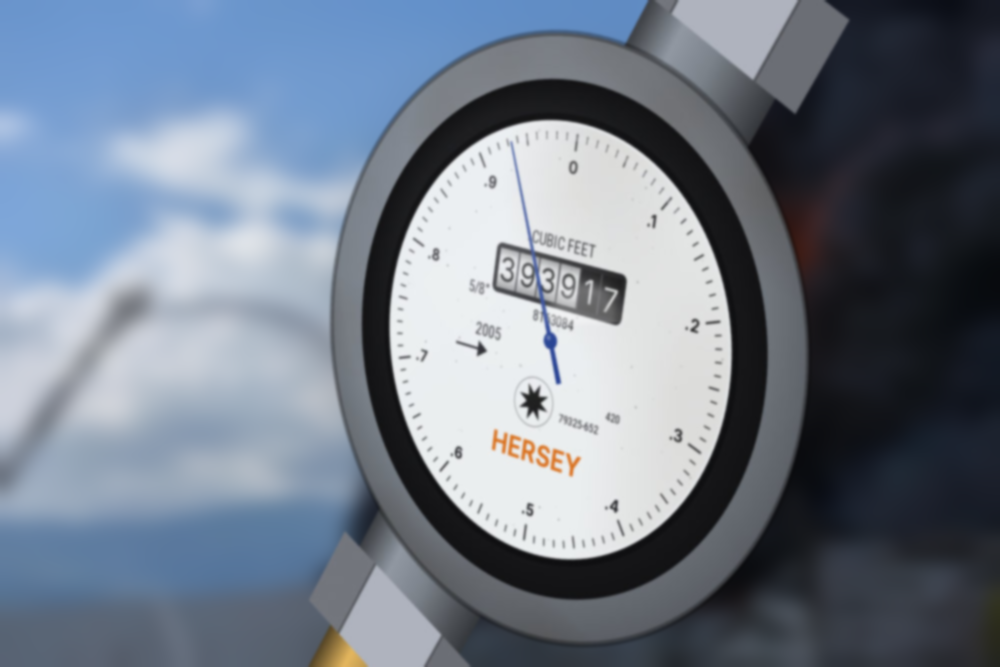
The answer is value=393916.93 unit=ft³
